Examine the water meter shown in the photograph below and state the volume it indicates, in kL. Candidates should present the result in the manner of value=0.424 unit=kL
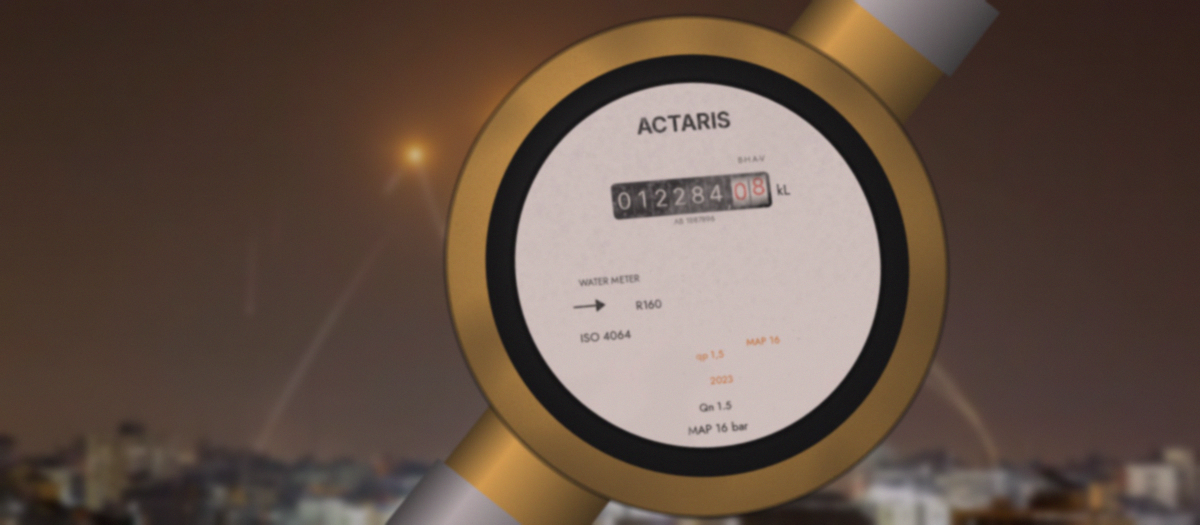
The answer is value=12284.08 unit=kL
